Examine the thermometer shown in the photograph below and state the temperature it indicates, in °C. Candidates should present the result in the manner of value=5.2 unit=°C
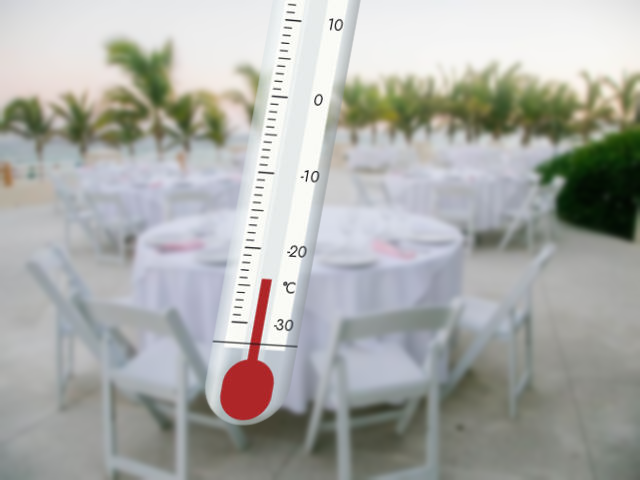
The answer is value=-24 unit=°C
